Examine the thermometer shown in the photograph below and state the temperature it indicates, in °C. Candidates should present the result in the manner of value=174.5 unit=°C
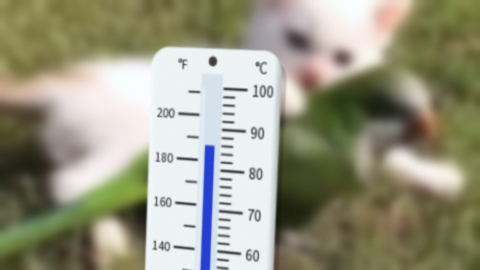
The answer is value=86 unit=°C
